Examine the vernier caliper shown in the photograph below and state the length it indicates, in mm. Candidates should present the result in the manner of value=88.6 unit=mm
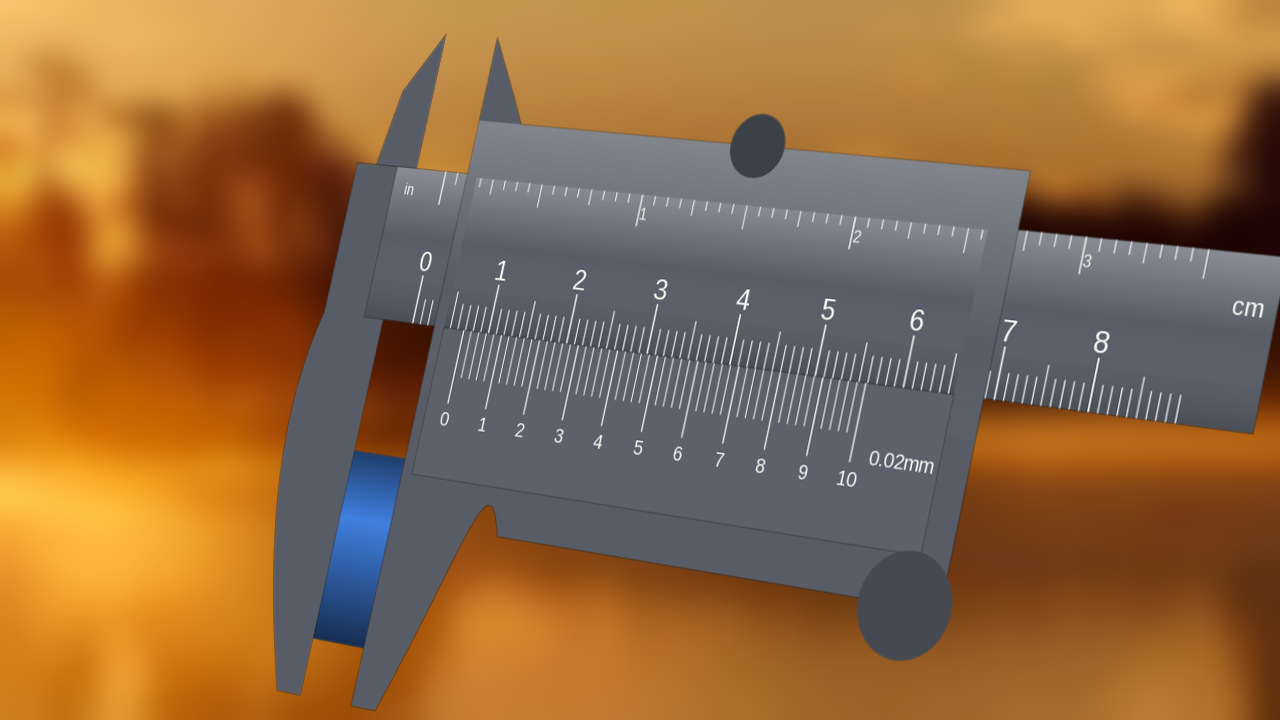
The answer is value=6.8 unit=mm
